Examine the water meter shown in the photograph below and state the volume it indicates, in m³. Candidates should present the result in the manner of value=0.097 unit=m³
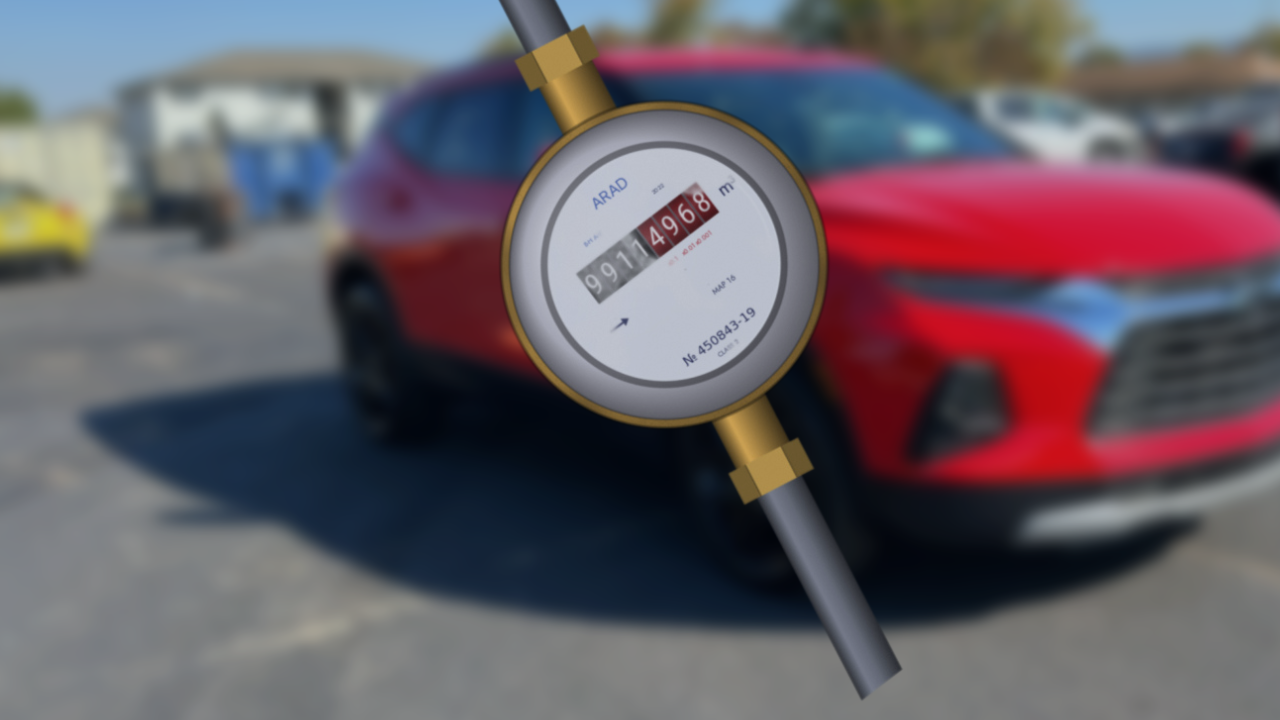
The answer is value=9911.4968 unit=m³
